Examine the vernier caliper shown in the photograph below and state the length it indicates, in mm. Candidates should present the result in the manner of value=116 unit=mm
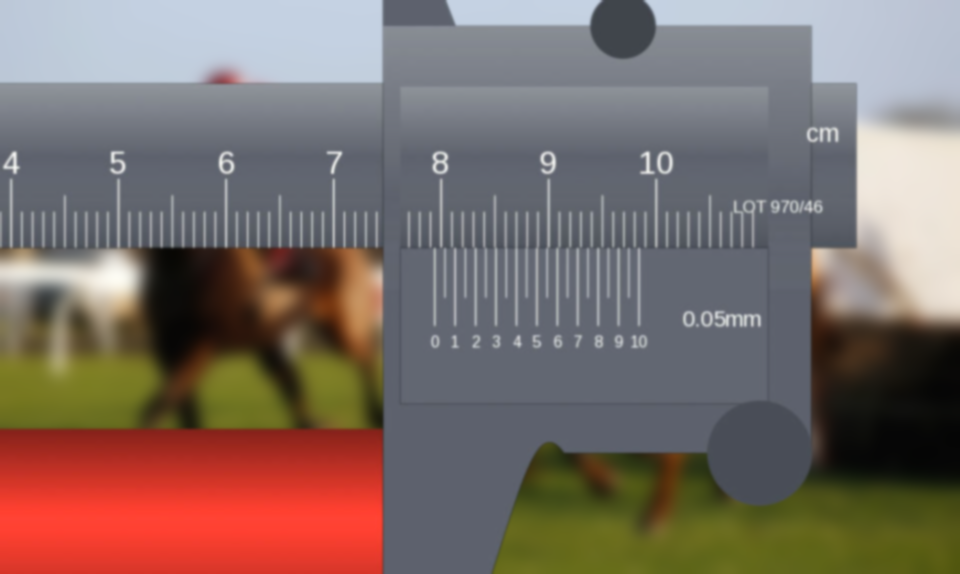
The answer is value=79.4 unit=mm
